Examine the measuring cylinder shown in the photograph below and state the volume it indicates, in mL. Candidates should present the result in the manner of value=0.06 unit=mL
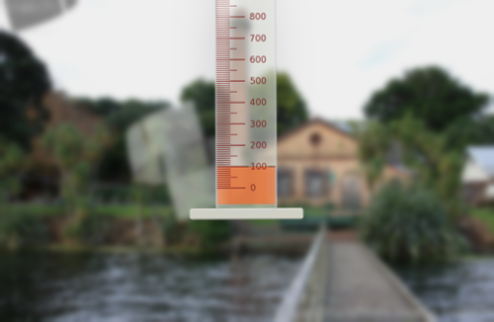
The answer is value=100 unit=mL
